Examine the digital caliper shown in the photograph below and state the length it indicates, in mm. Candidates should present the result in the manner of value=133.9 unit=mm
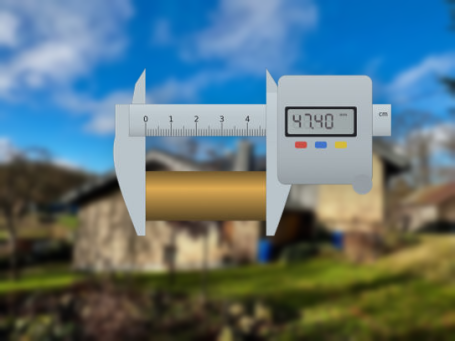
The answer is value=47.40 unit=mm
